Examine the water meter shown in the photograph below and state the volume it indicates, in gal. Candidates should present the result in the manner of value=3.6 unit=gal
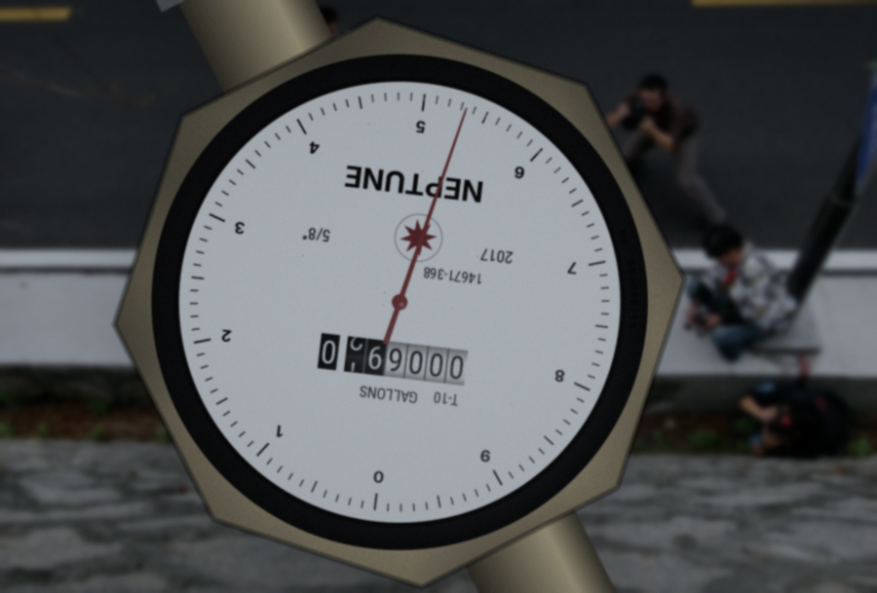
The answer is value=6915.3 unit=gal
